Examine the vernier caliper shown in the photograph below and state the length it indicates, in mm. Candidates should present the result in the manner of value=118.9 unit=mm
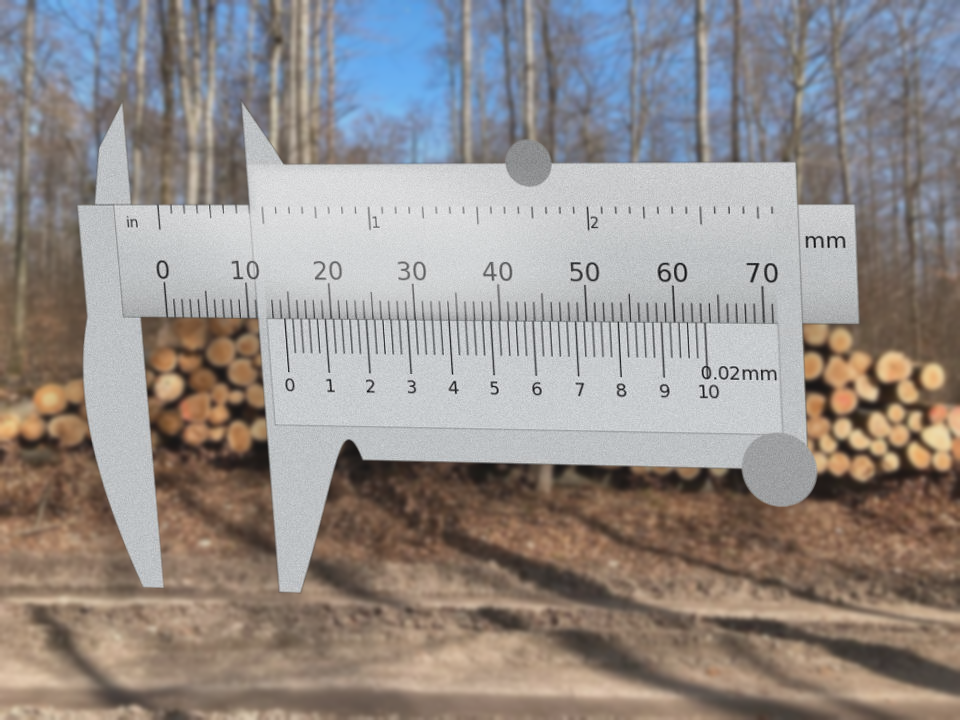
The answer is value=14.4 unit=mm
